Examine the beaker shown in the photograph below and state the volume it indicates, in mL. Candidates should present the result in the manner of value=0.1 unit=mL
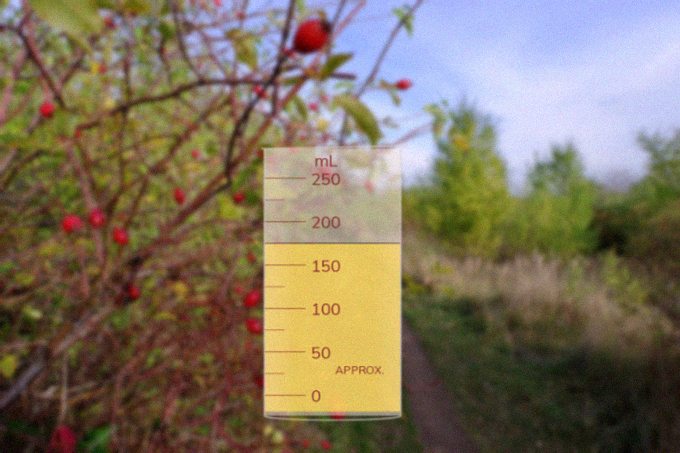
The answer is value=175 unit=mL
